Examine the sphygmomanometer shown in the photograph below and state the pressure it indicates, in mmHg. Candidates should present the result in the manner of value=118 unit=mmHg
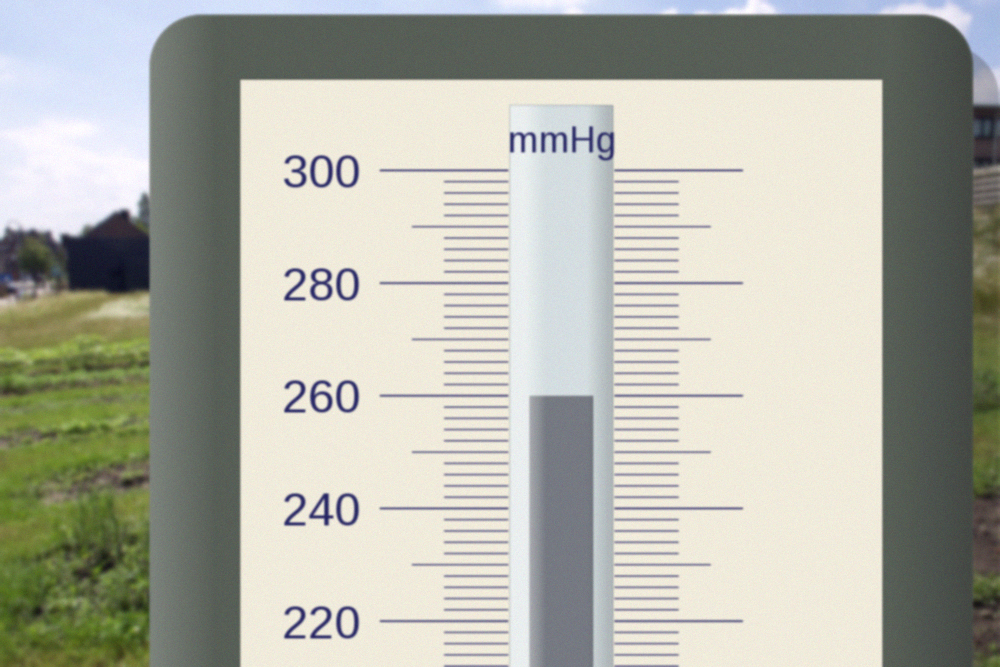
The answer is value=260 unit=mmHg
